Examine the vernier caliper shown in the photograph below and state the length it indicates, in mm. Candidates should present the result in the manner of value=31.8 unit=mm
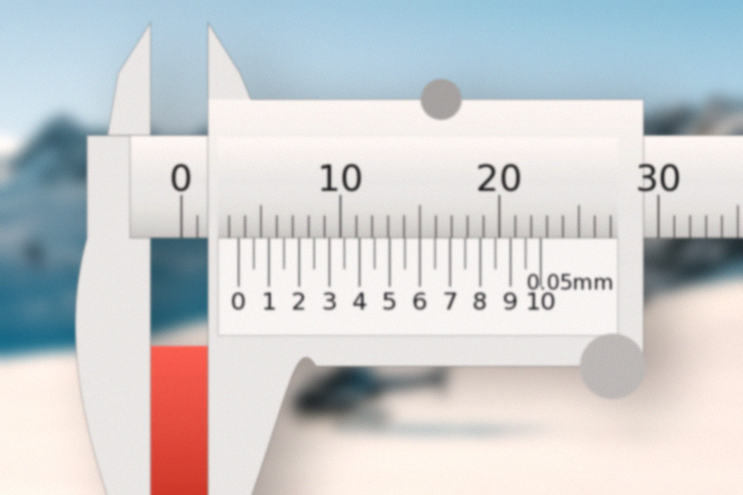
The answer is value=3.6 unit=mm
